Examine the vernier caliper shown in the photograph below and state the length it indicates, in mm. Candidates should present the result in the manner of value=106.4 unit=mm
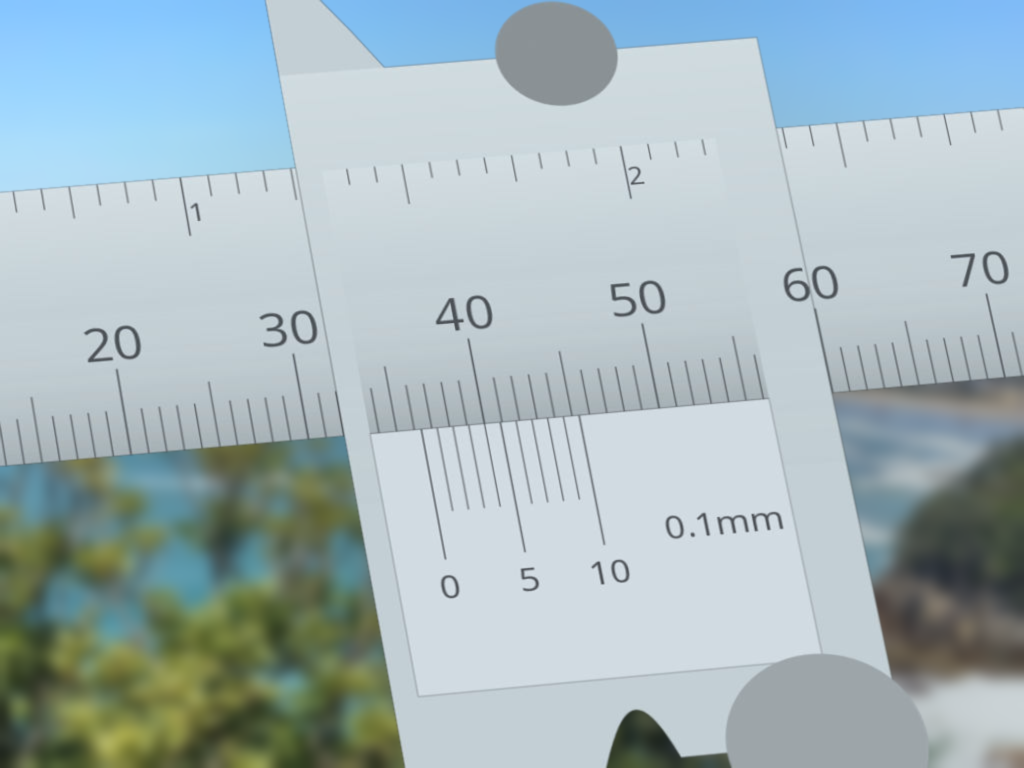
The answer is value=36.4 unit=mm
